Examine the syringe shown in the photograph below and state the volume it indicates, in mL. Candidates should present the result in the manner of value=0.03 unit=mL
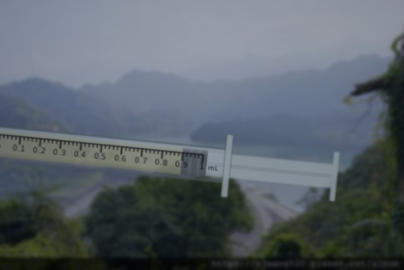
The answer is value=0.9 unit=mL
